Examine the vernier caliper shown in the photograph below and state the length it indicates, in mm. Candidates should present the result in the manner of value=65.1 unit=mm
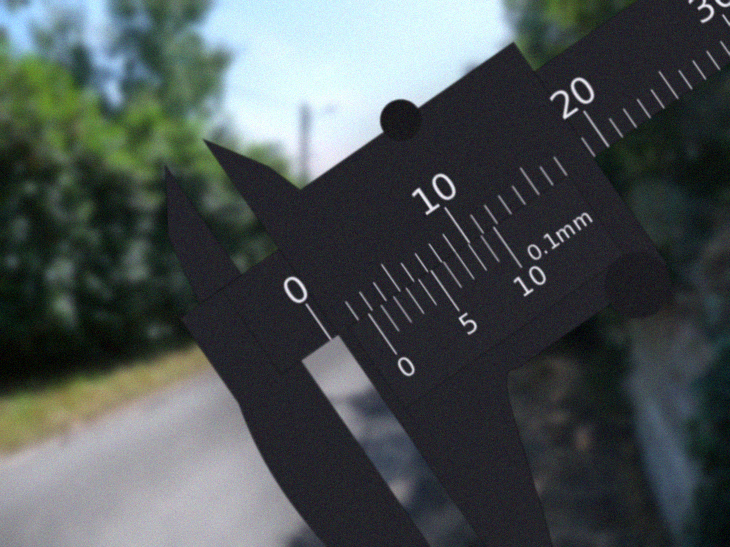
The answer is value=2.7 unit=mm
